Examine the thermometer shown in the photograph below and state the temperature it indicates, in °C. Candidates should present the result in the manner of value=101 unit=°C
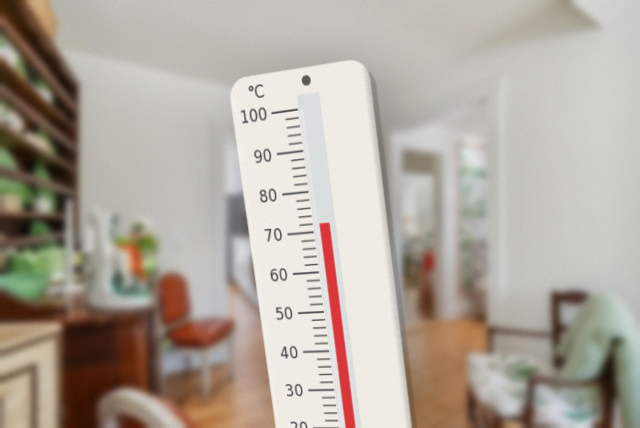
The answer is value=72 unit=°C
